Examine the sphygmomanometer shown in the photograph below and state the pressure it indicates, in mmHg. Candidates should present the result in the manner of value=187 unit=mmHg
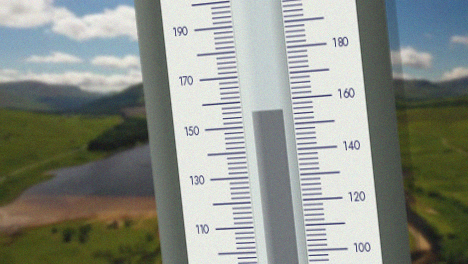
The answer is value=156 unit=mmHg
